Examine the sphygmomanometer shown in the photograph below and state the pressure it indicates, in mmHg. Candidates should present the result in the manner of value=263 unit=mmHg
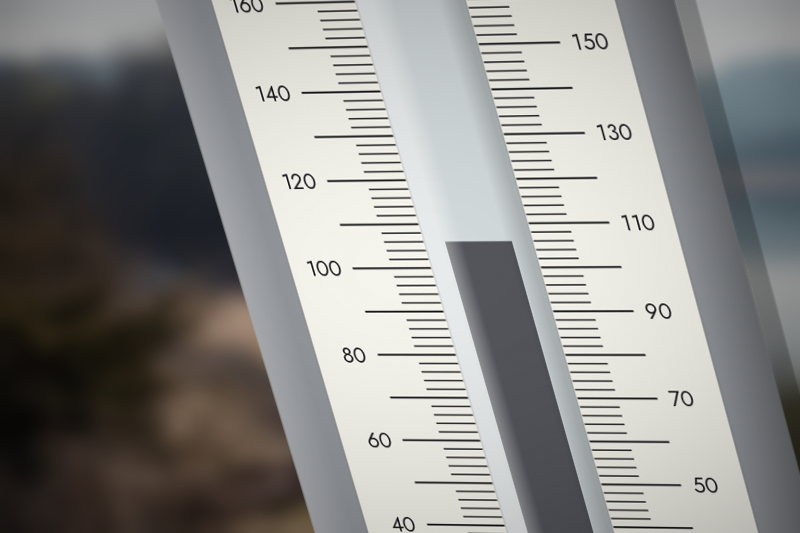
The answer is value=106 unit=mmHg
